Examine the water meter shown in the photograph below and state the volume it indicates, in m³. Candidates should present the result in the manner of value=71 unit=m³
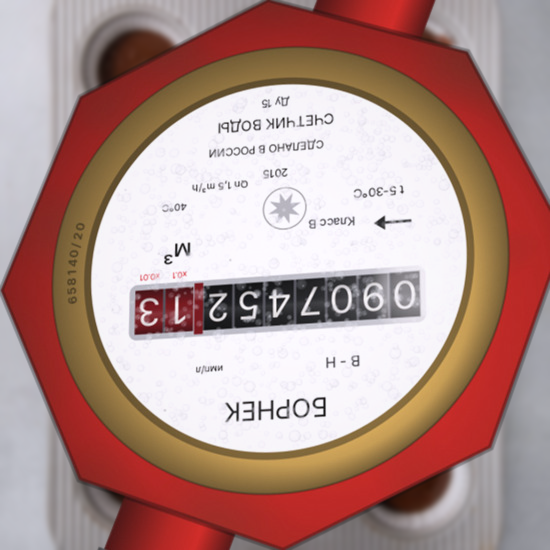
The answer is value=907452.13 unit=m³
